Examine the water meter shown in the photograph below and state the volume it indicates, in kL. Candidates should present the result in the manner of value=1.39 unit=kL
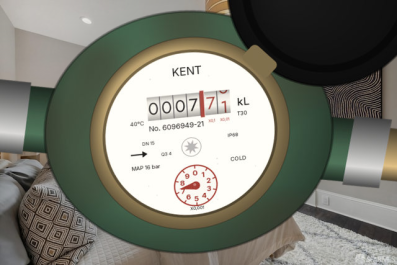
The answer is value=7.707 unit=kL
